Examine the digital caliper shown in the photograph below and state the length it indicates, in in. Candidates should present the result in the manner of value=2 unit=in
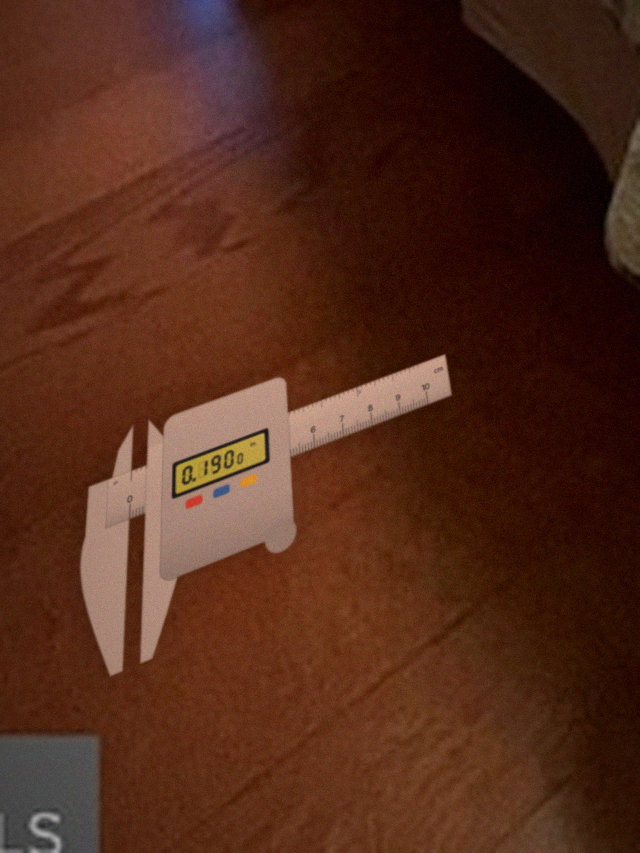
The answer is value=0.1900 unit=in
